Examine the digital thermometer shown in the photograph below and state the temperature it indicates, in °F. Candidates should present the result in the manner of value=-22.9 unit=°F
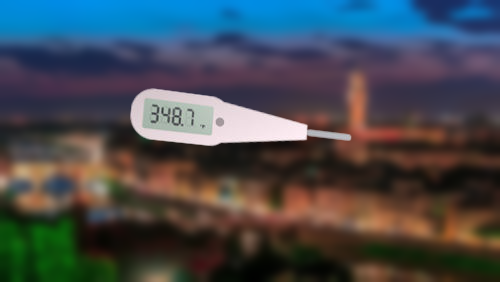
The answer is value=348.7 unit=°F
